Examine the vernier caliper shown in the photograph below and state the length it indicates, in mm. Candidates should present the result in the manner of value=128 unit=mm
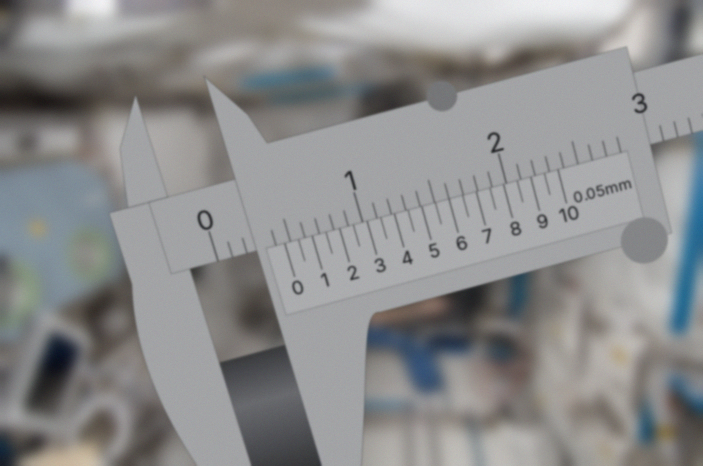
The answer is value=4.6 unit=mm
